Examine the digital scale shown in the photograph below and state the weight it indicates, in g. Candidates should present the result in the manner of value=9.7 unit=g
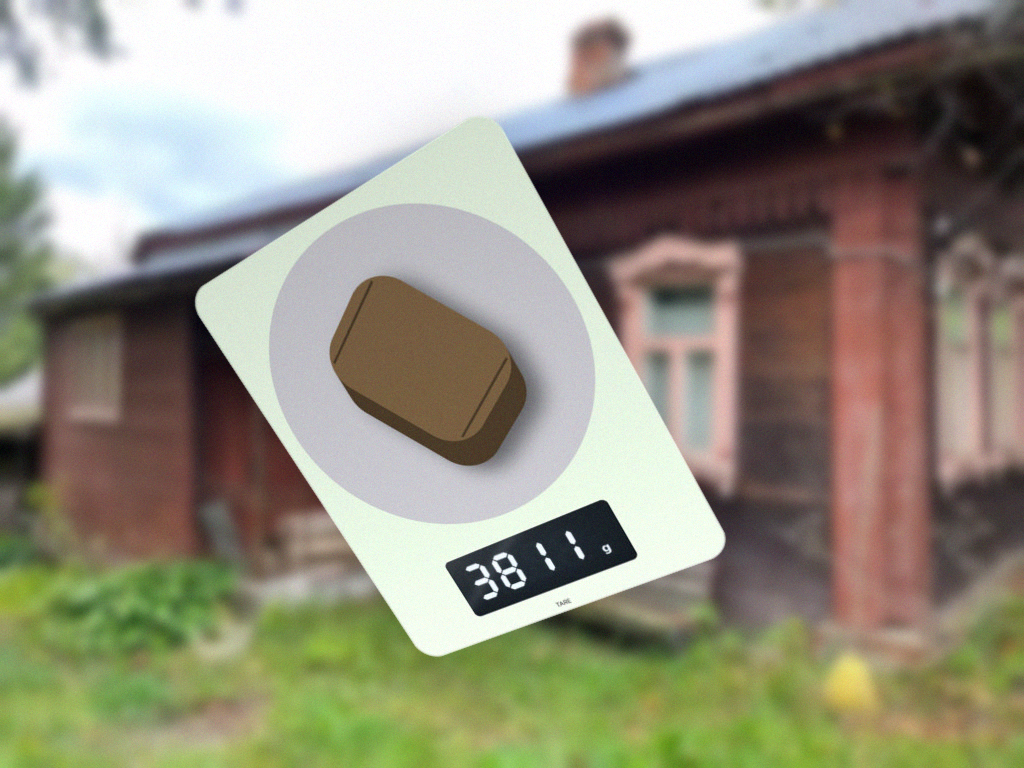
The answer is value=3811 unit=g
